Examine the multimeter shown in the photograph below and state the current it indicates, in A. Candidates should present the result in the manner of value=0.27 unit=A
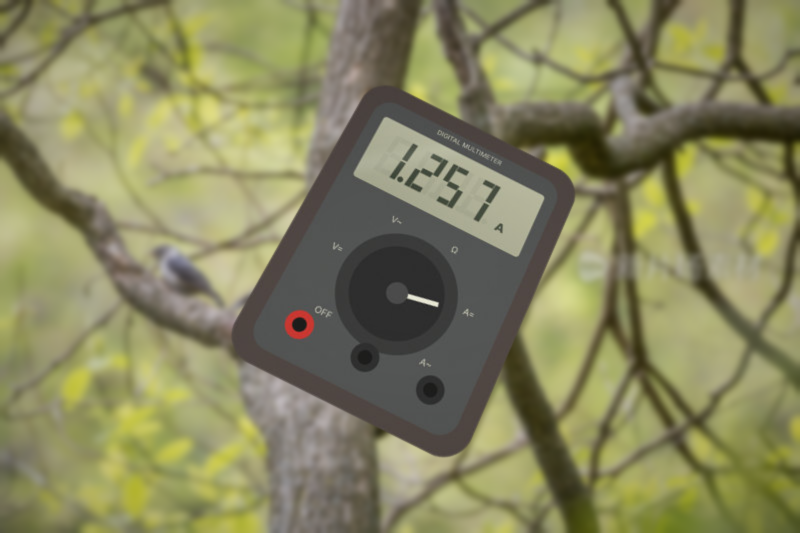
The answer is value=1.257 unit=A
